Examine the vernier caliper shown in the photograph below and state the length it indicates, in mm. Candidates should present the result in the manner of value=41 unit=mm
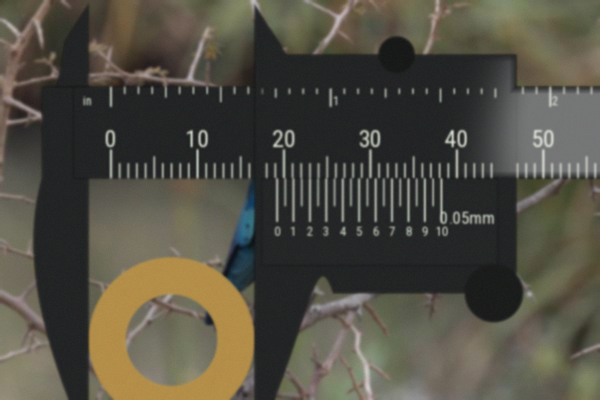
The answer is value=19.2 unit=mm
